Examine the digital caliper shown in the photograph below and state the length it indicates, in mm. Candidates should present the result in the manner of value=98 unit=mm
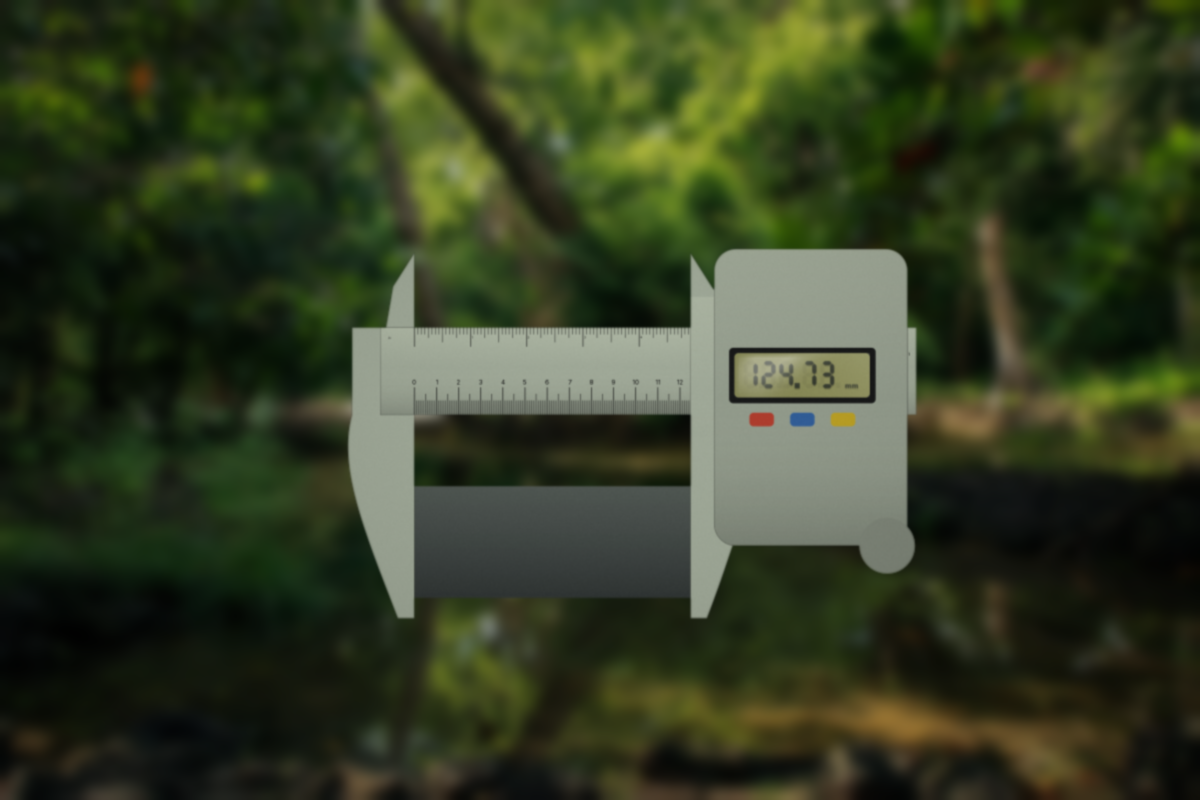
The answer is value=124.73 unit=mm
